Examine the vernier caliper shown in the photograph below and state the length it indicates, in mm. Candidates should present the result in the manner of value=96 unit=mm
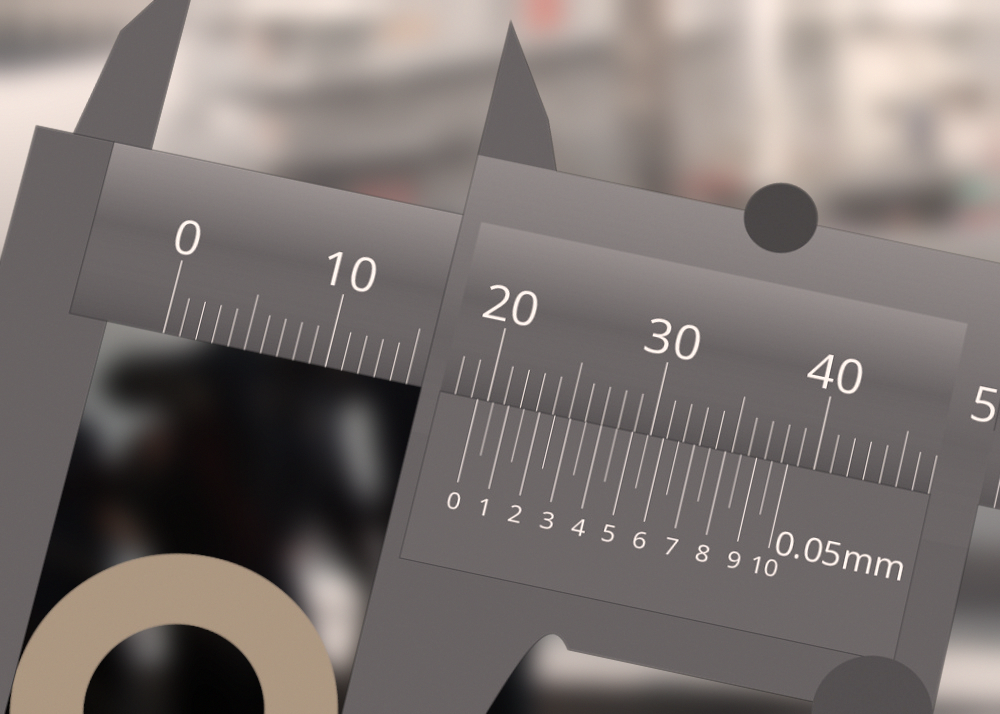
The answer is value=19.4 unit=mm
